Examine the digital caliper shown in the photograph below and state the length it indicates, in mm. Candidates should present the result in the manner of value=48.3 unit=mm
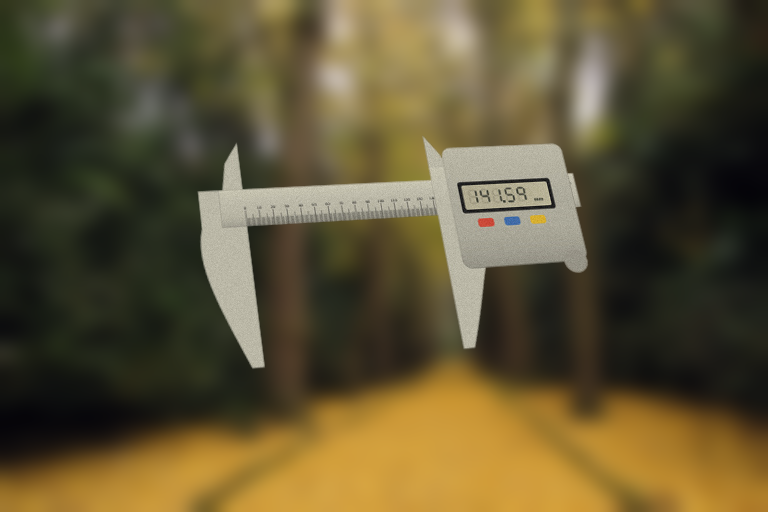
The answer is value=141.59 unit=mm
